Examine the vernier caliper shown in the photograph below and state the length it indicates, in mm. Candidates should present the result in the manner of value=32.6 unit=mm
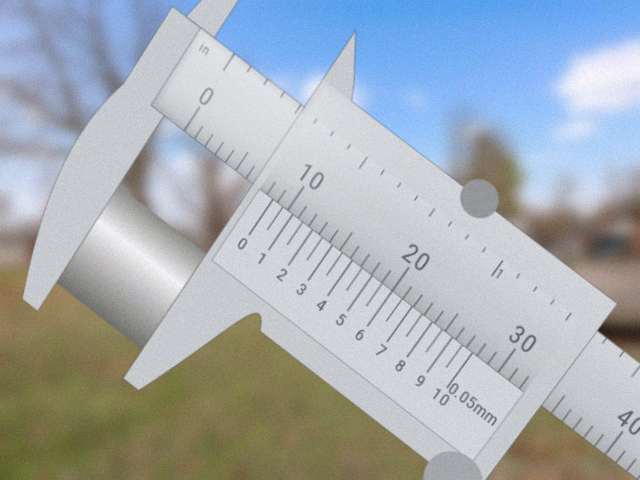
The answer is value=8.6 unit=mm
